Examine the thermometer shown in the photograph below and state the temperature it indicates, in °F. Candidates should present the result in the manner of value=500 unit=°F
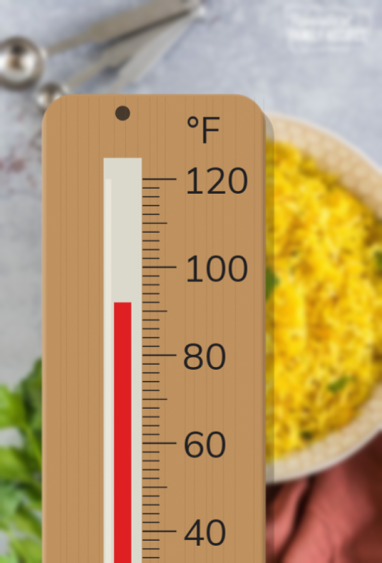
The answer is value=92 unit=°F
